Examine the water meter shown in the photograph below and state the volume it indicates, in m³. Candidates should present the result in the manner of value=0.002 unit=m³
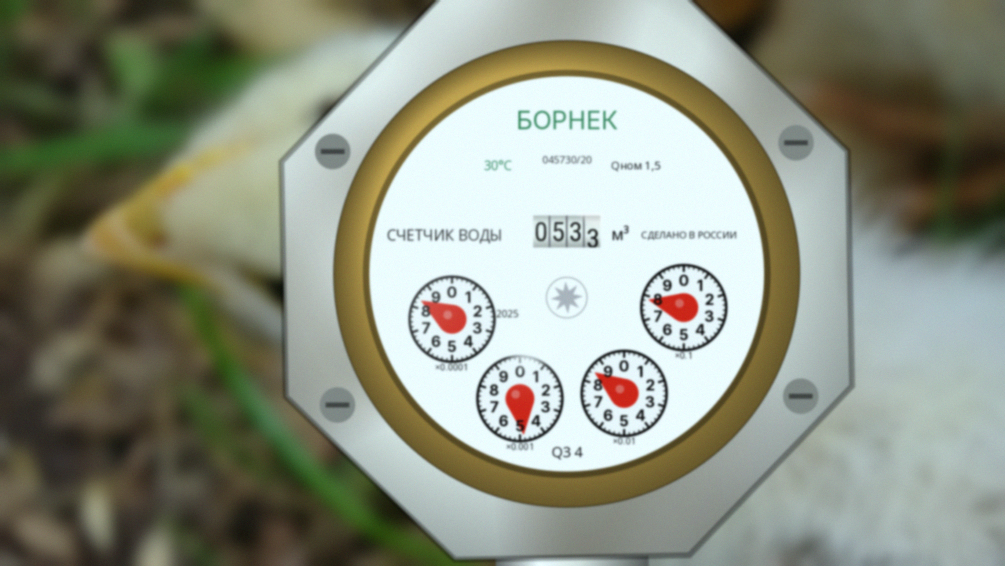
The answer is value=532.7848 unit=m³
